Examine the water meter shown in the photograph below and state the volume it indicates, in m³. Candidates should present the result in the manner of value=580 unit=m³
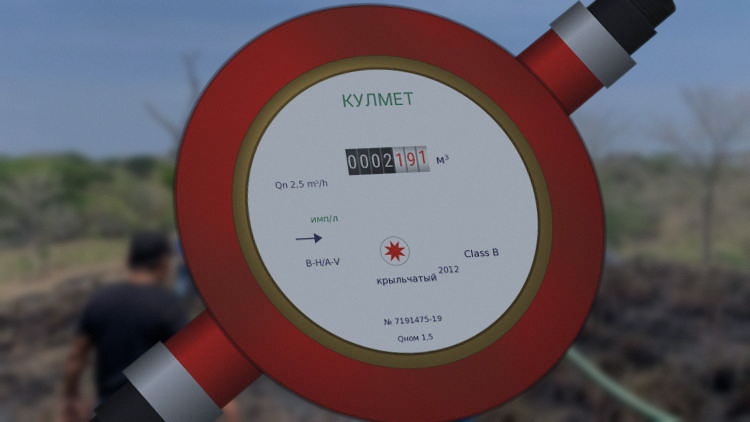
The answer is value=2.191 unit=m³
